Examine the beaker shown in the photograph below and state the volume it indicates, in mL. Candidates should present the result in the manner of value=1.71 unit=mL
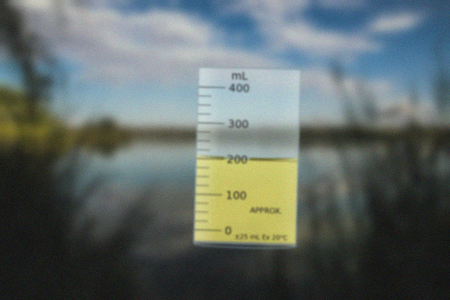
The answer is value=200 unit=mL
